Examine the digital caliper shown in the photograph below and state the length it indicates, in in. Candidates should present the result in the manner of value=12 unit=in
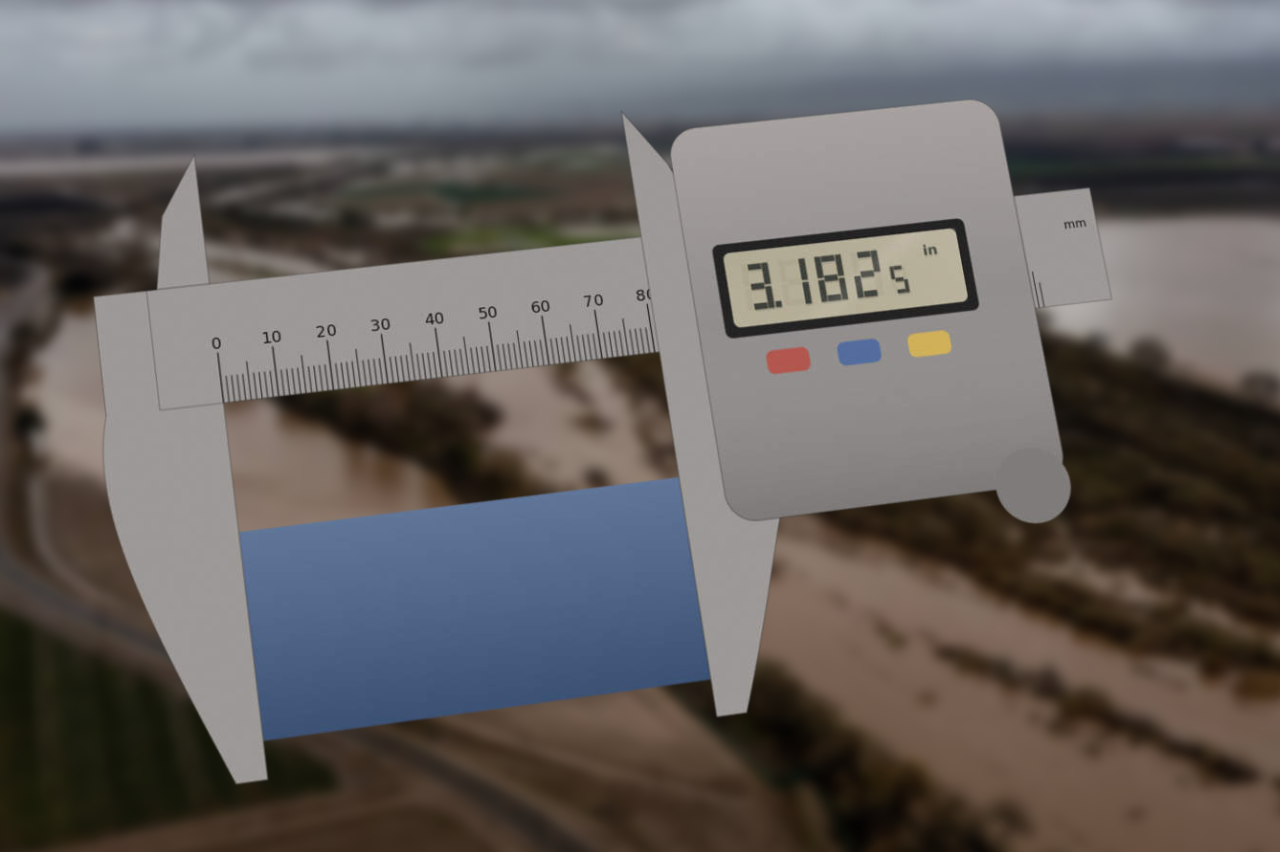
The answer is value=3.1825 unit=in
